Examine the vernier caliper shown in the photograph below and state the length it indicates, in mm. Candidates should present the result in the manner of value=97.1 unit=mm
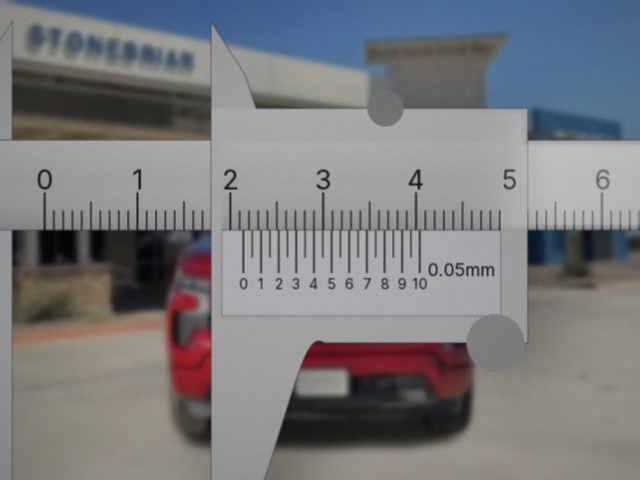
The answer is value=21.4 unit=mm
